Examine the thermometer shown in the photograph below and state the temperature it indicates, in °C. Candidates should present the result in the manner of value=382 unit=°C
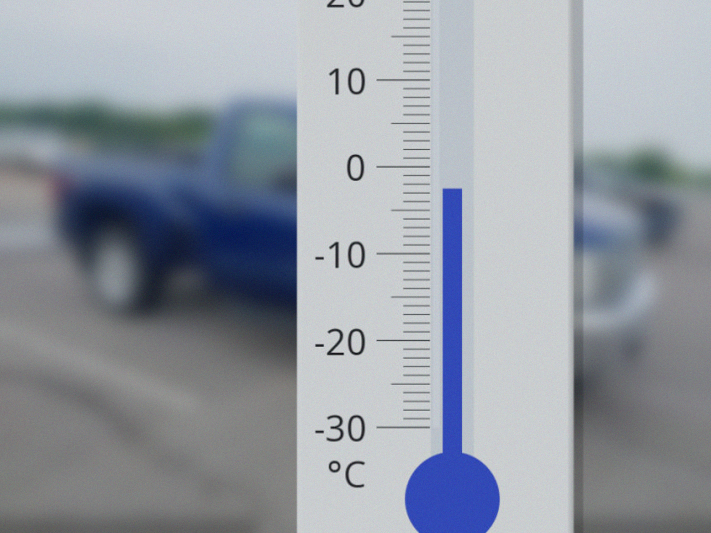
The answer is value=-2.5 unit=°C
